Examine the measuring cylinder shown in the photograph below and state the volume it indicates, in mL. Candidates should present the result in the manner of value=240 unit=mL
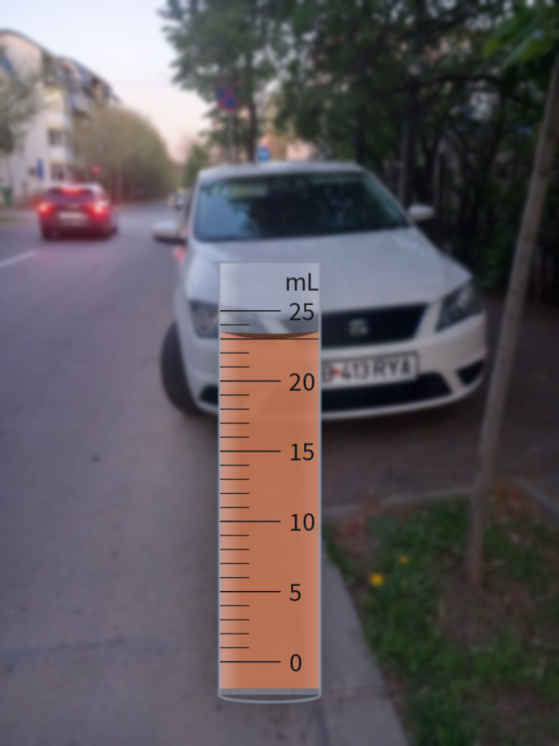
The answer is value=23 unit=mL
